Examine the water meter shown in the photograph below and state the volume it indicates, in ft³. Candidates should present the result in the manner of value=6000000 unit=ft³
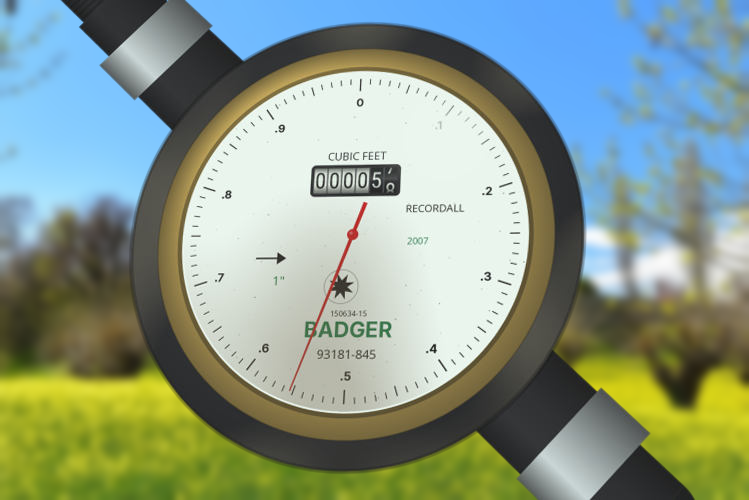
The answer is value=57.55 unit=ft³
